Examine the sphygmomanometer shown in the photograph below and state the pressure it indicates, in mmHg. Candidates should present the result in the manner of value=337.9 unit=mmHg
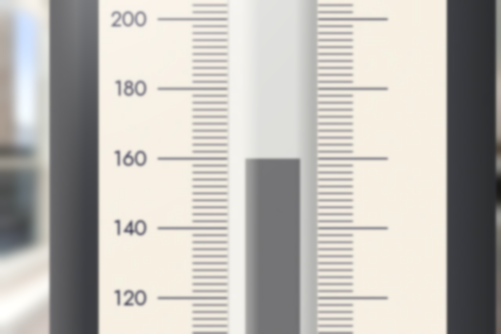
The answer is value=160 unit=mmHg
